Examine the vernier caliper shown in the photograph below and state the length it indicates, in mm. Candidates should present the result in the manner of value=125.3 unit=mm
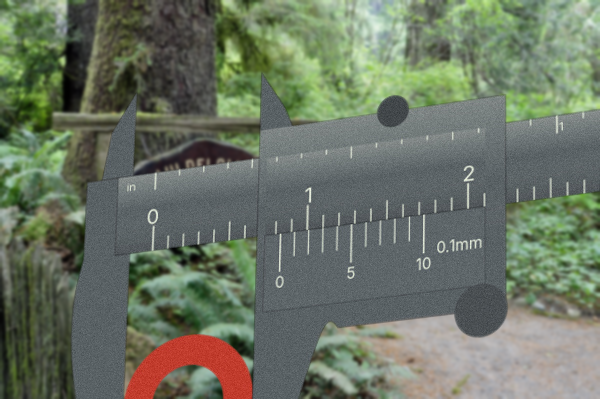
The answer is value=8.3 unit=mm
